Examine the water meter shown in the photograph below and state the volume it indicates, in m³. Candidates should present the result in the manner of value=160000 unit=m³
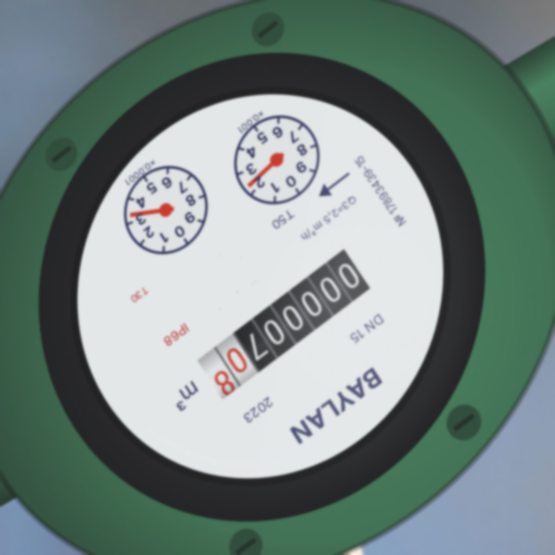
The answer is value=7.0823 unit=m³
